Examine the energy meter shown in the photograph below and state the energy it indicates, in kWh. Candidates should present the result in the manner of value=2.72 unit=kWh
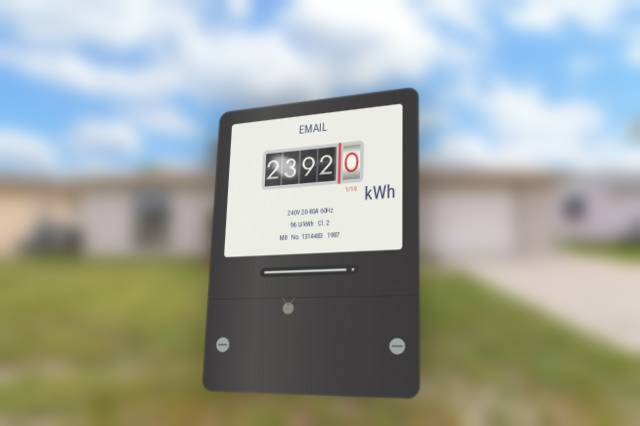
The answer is value=2392.0 unit=kWh
